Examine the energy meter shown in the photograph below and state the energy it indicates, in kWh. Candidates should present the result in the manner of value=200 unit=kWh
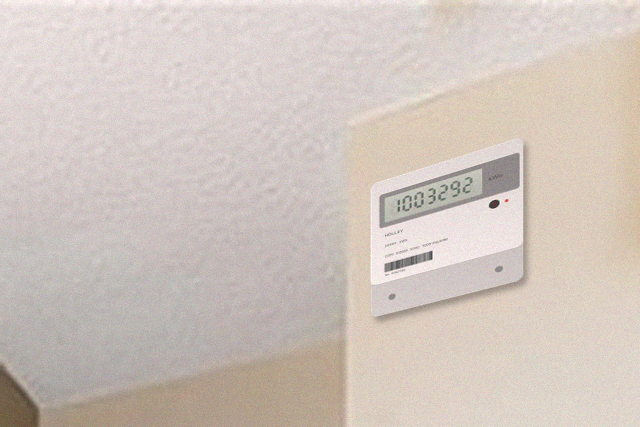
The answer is value=1003292 unit=kWh
